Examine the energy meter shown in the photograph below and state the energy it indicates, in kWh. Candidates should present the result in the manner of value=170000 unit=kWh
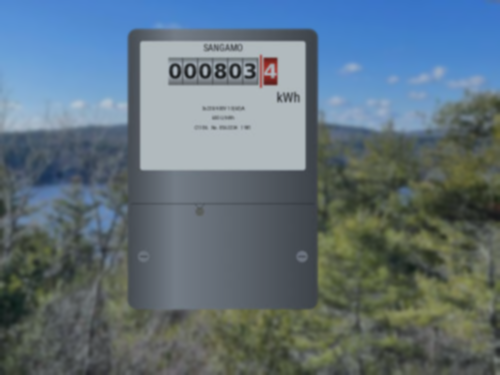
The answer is value=803.4 unit=kWh
